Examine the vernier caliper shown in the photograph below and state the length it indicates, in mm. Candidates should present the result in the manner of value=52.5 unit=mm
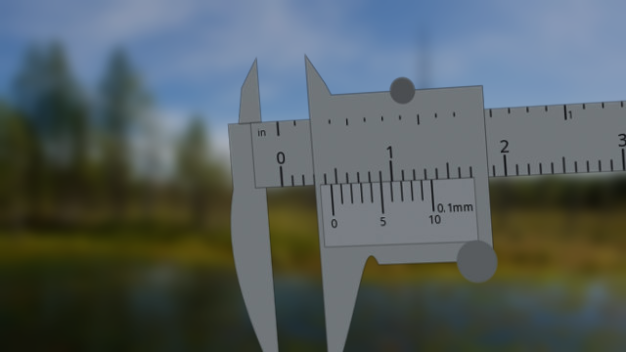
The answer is value=4.5 unit=mm
